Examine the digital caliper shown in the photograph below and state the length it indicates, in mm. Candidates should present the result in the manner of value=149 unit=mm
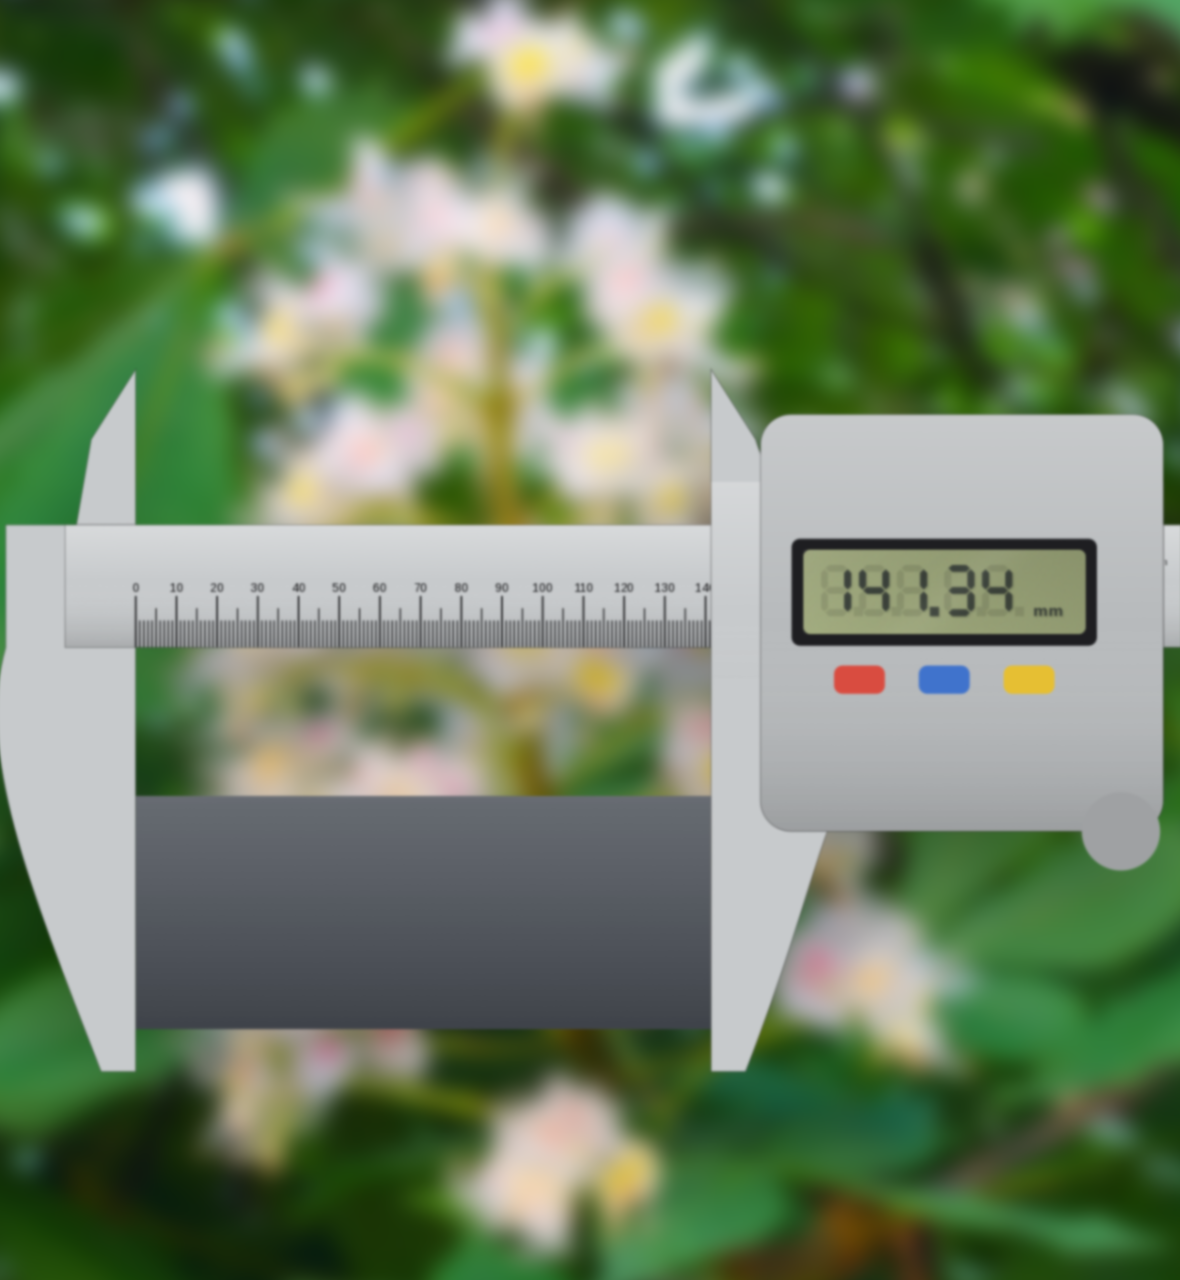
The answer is value=141.34 unit=mm
